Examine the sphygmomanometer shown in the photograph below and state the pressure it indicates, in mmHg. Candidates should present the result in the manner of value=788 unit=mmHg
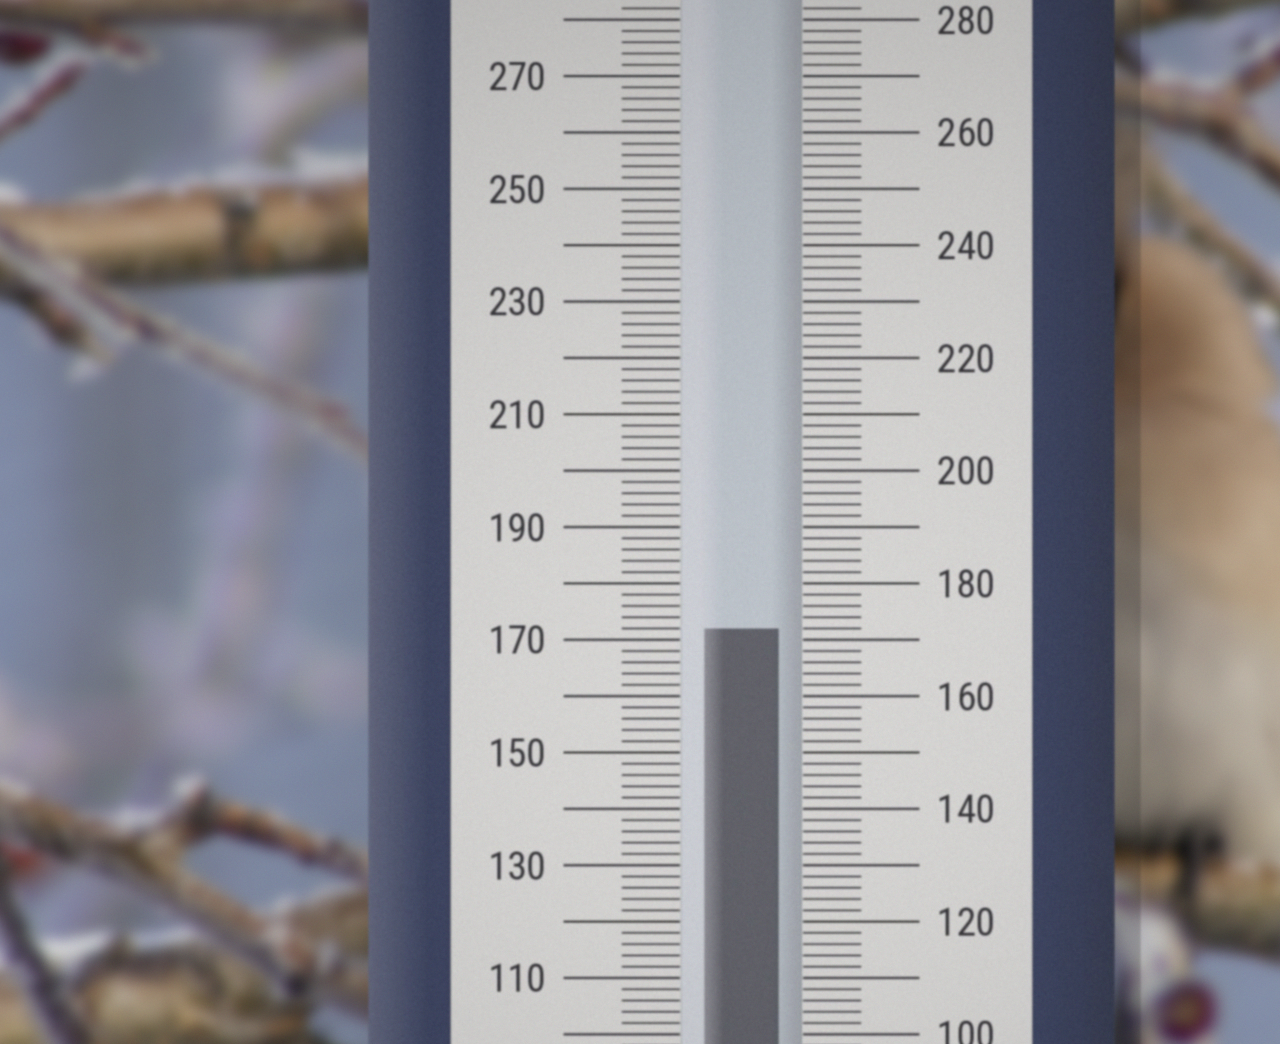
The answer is value=172 unit=mmHg
